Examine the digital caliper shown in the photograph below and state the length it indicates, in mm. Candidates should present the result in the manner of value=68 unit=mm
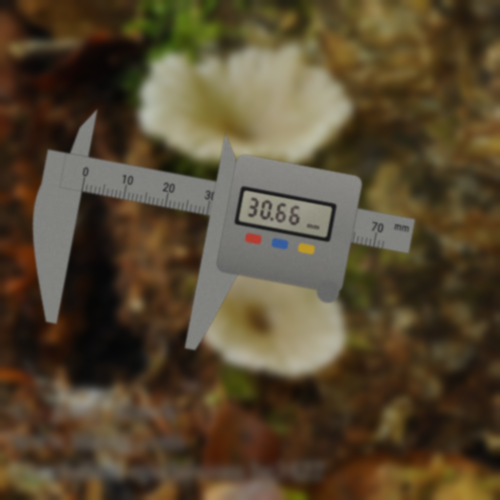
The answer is value=30.66 unit=mm
